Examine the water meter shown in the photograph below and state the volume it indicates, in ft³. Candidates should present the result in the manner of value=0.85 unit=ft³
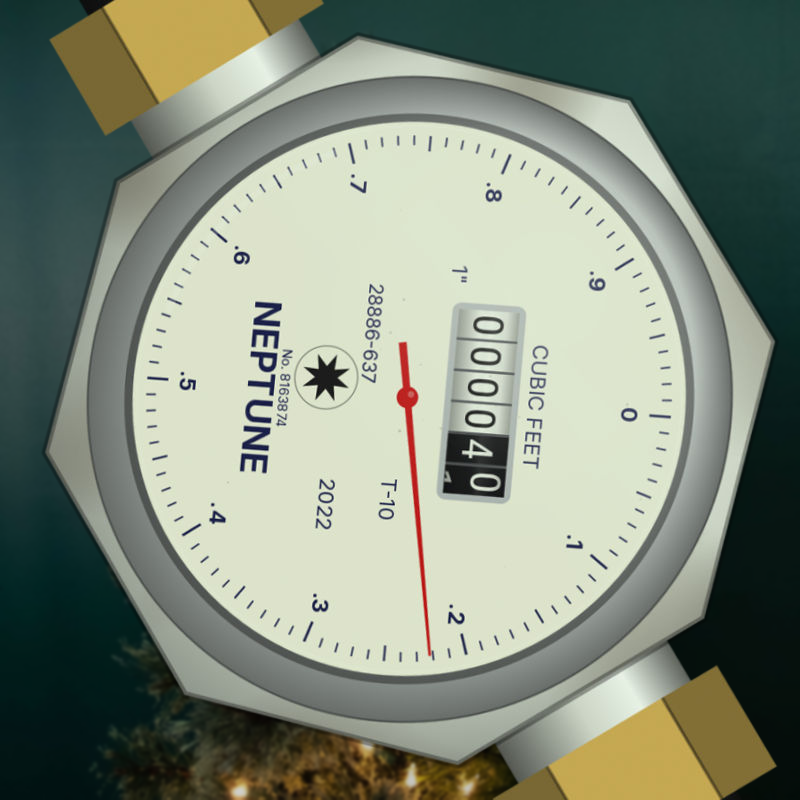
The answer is value=40.22 unit=ft³
